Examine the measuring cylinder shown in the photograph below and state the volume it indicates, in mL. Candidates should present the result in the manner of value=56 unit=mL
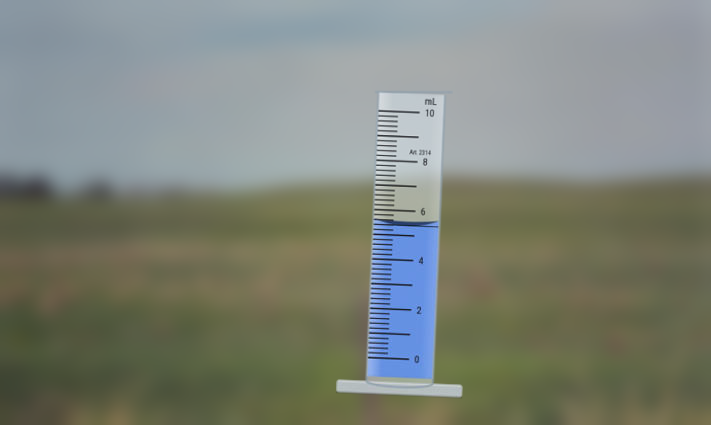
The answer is value=5.4 unit=mL
